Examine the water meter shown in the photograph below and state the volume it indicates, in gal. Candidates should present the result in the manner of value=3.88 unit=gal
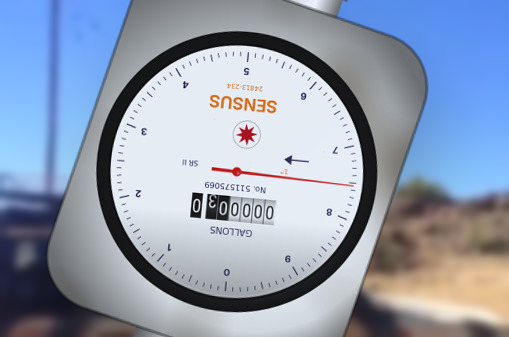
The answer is value=27.5 unit=gal
